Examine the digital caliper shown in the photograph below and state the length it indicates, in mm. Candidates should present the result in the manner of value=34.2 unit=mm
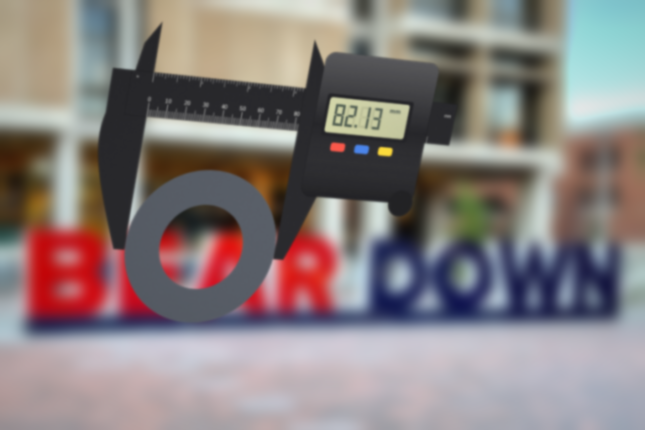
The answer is value=82.13 unit=mm
